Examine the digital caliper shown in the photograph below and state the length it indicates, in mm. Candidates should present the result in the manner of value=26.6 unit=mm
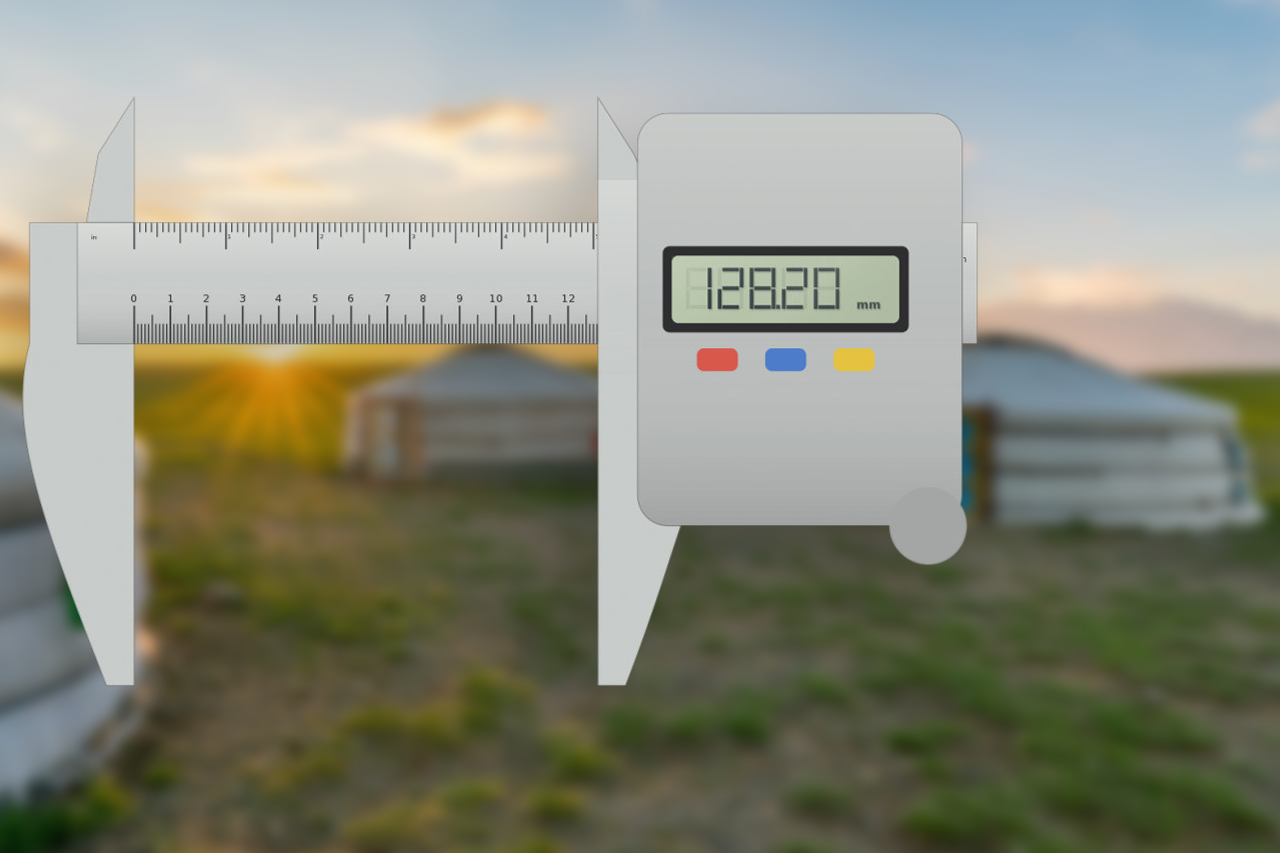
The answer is value=128.20 unit=mm
